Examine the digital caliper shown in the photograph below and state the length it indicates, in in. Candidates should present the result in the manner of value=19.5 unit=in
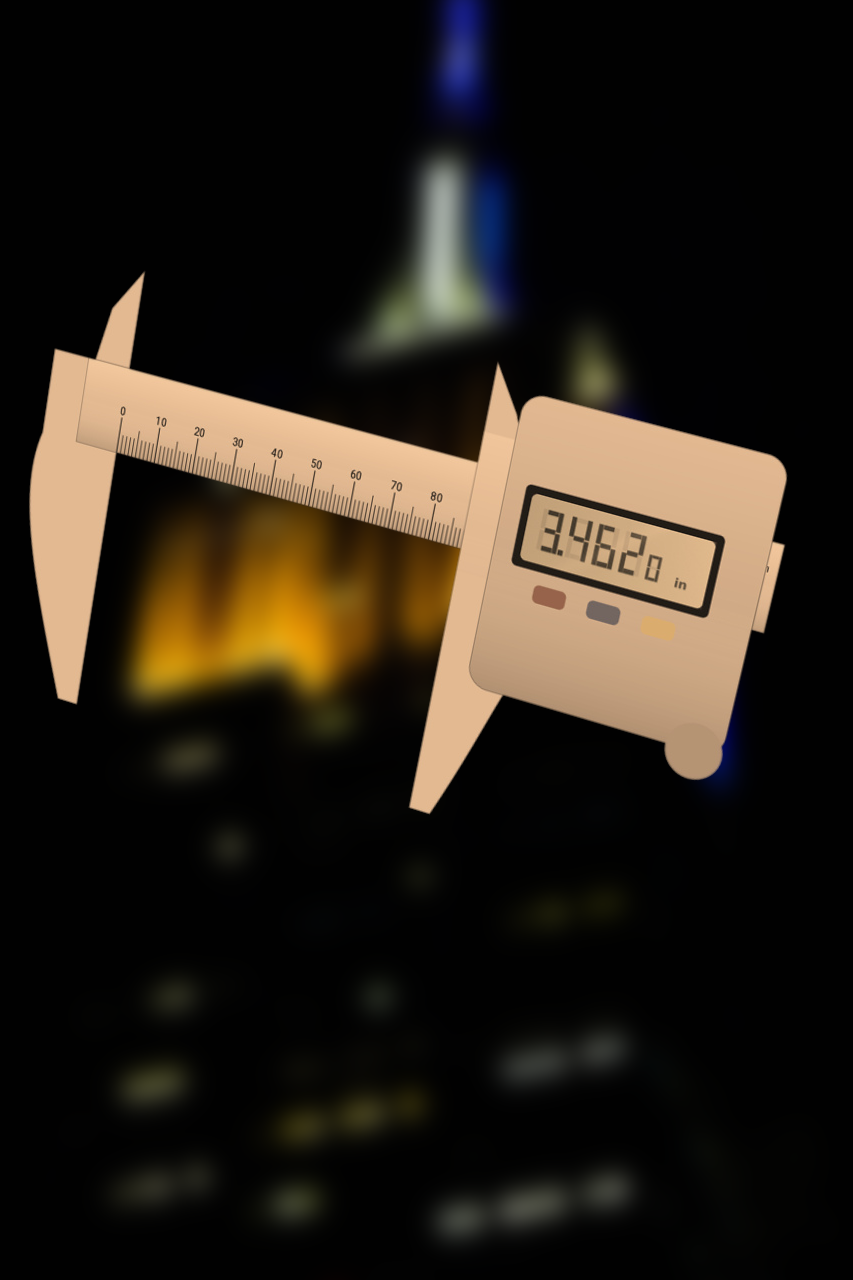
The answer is value=3.4620 unit=in
